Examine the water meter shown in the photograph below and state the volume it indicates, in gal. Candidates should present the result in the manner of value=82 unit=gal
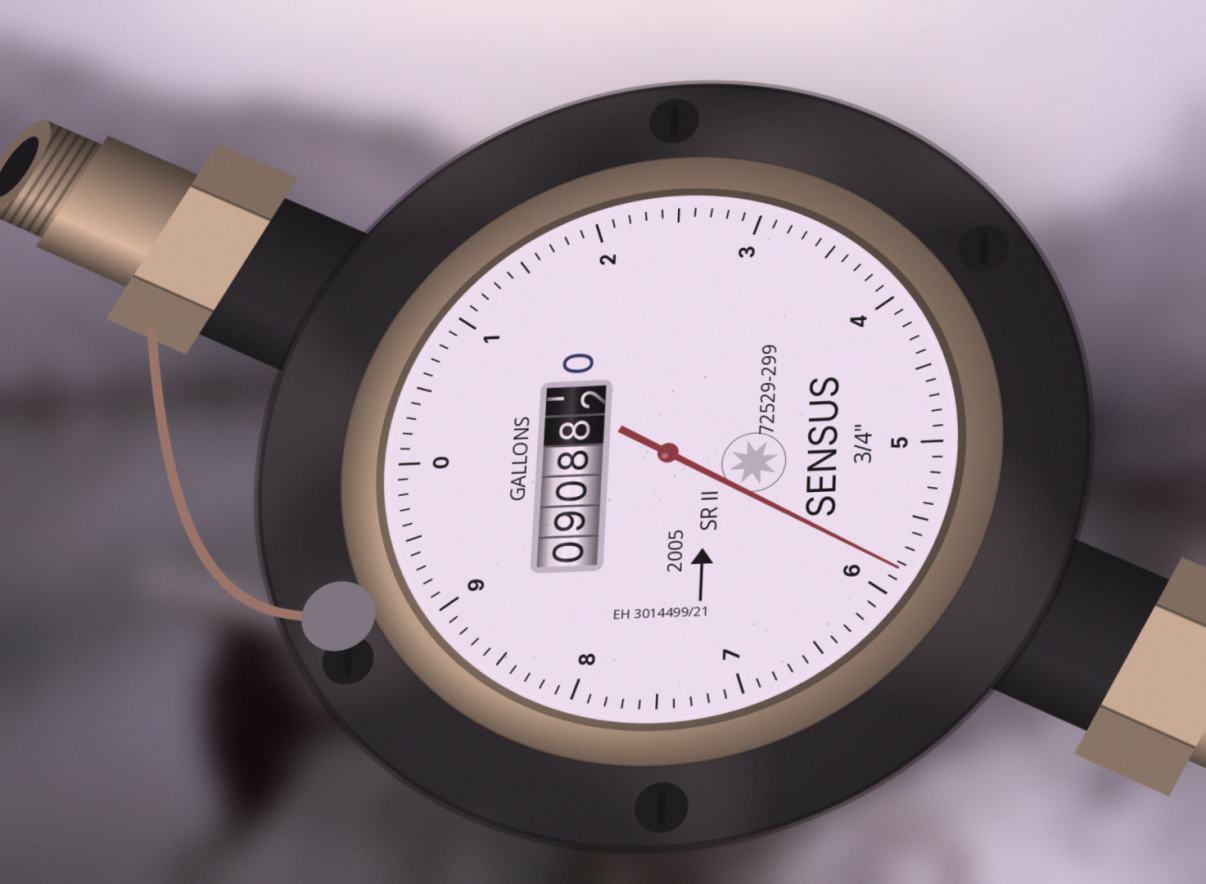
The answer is value=908815.8 unit=gal
